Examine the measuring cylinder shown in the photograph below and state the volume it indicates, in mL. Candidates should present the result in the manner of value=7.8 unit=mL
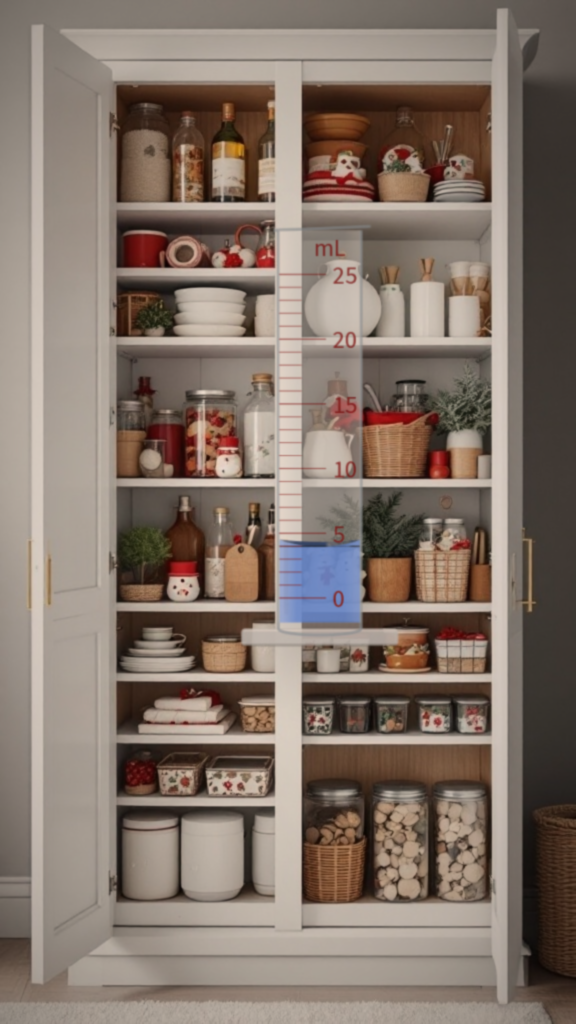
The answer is value=4 unit=mL
